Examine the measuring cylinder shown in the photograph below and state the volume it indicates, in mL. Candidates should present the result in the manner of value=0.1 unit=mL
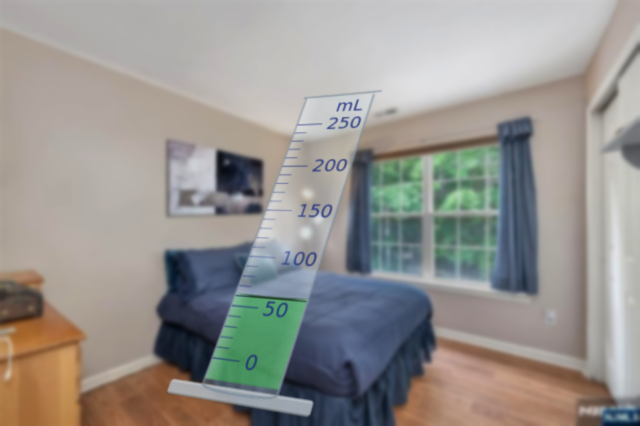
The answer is value=60 unit=mL
